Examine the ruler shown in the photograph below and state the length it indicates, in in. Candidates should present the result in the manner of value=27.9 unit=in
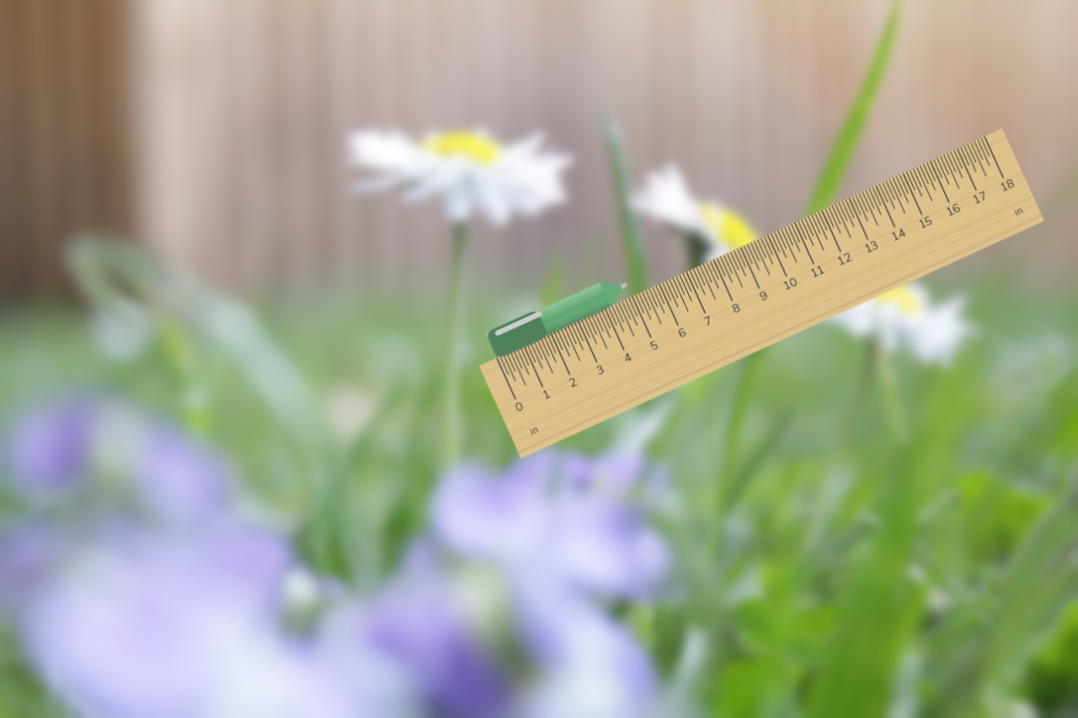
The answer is value=5 unit=in
